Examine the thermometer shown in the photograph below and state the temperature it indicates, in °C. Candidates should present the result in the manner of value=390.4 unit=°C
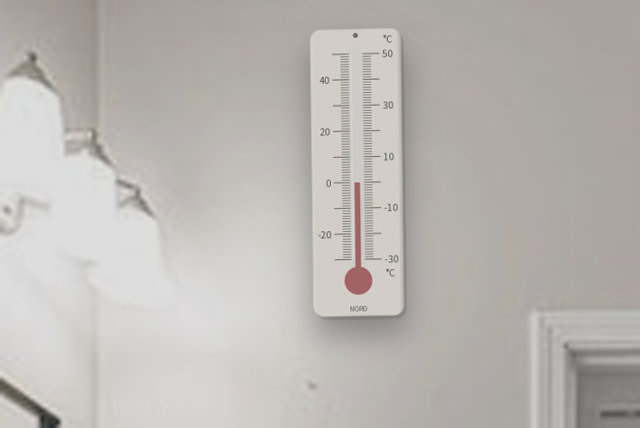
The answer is value=0 unit=°C
